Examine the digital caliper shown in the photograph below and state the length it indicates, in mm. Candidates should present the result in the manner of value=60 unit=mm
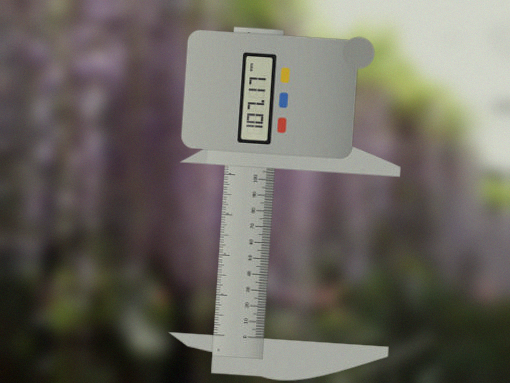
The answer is value=107.17 unit=mm
